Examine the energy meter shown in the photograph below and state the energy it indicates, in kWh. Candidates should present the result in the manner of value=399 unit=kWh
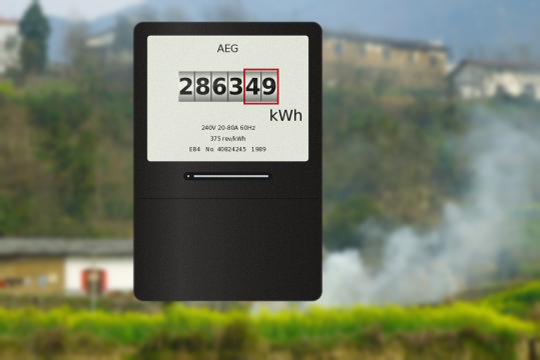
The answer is value=2863.49 unit=kWh
